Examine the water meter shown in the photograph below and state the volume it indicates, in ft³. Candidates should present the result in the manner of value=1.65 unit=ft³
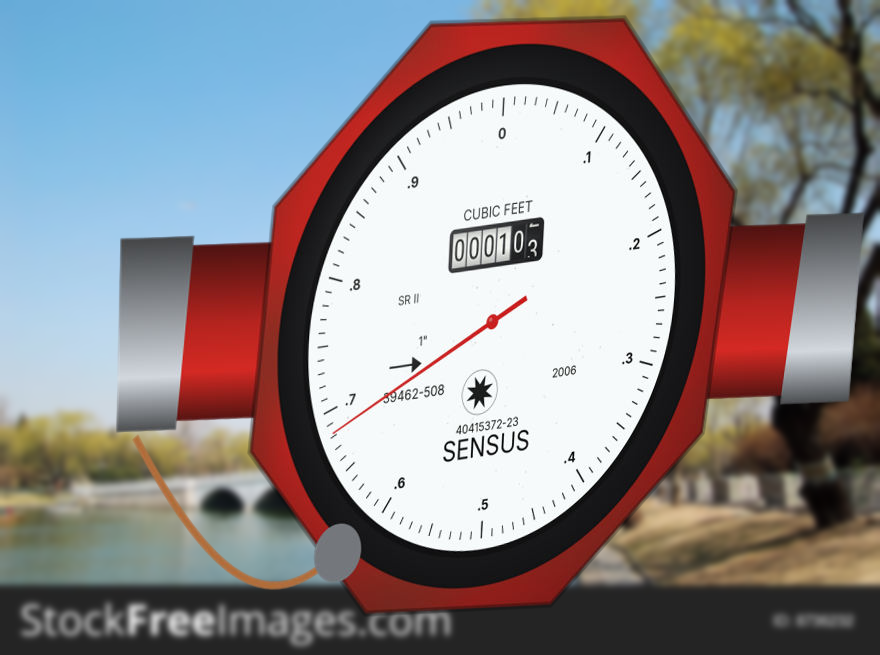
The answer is value=102.68 unit=ft³
